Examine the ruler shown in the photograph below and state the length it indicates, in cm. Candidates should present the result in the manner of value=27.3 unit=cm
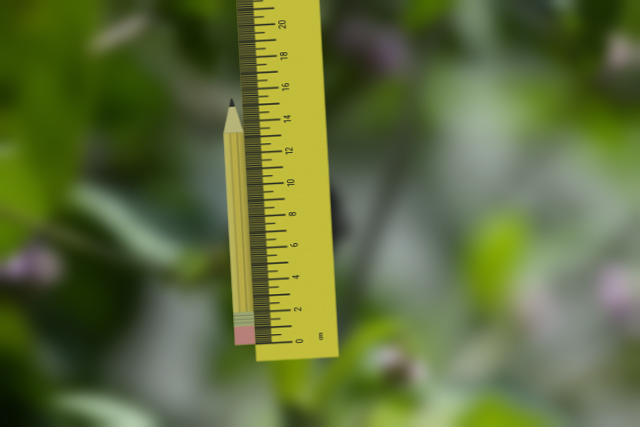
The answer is value=15.5 unit=cm
